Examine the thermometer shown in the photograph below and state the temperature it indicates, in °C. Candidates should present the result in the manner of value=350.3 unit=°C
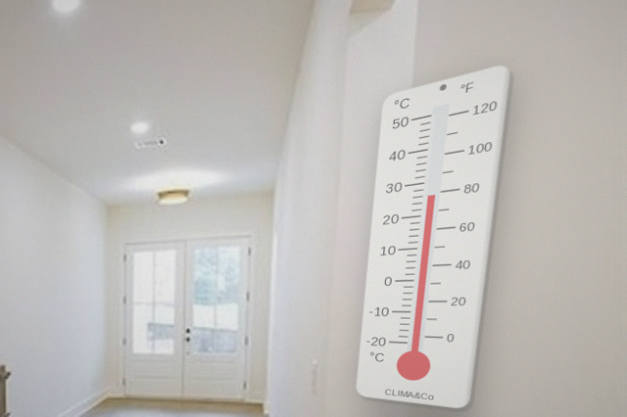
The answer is value=26 unit=°C
